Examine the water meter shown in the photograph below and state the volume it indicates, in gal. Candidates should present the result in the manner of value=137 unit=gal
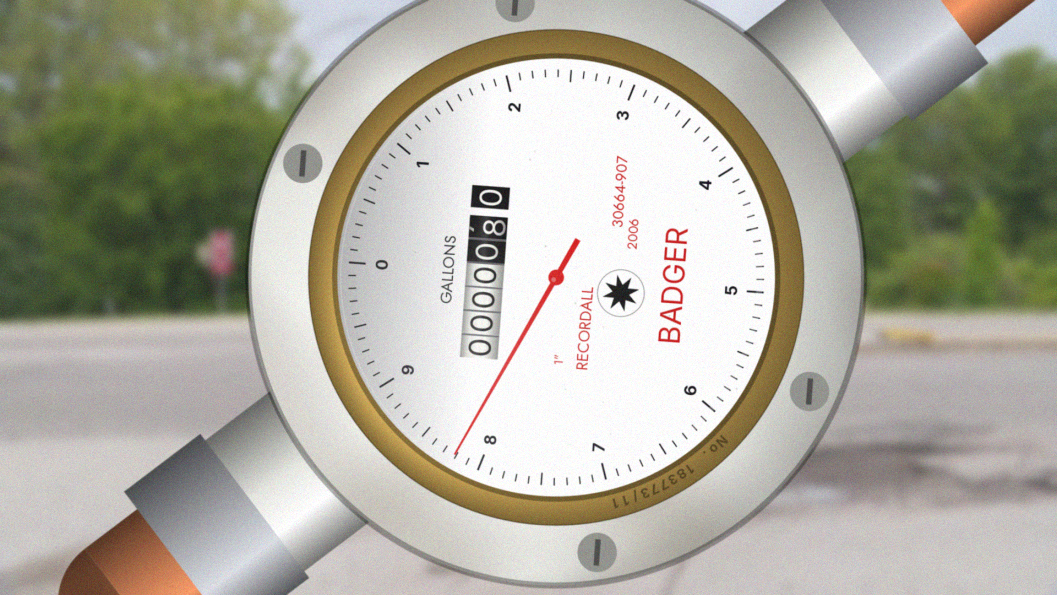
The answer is value=78.2 unit=gal
